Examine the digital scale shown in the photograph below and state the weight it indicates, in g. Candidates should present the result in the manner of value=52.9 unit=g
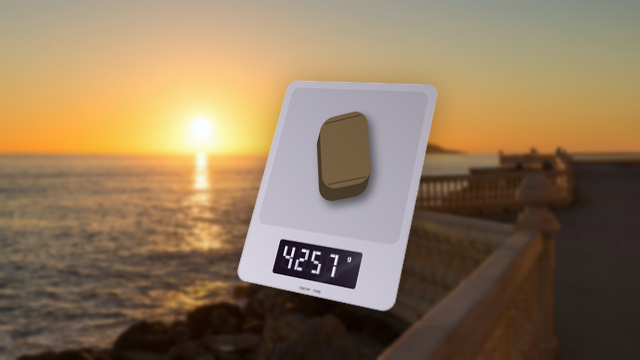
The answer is value=4257 unit=g
